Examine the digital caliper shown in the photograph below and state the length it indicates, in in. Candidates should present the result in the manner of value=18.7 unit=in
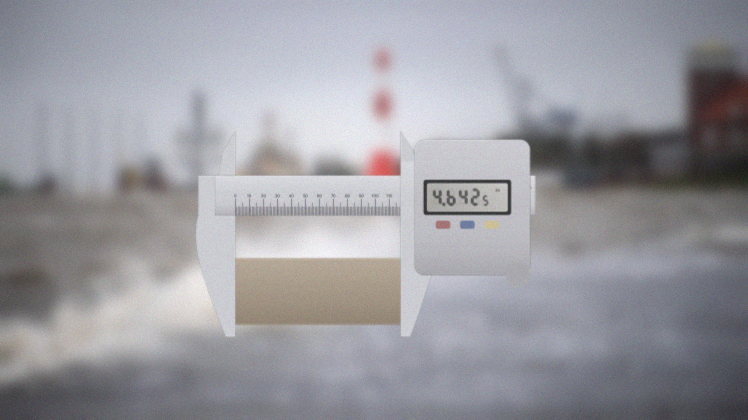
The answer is value=4.6425 unit=in
